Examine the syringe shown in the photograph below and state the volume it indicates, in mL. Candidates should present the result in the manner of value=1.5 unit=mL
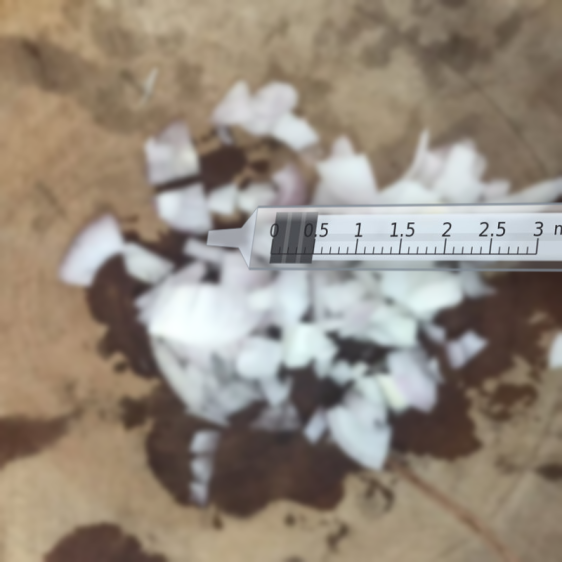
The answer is value=0 unit=mL
